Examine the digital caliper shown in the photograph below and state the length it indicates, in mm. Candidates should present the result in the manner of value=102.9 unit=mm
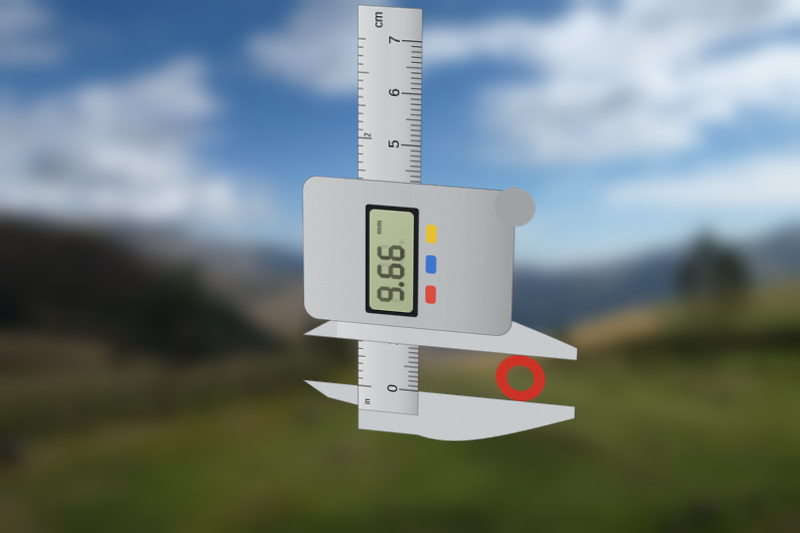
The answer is value=9.66 unit=mm
